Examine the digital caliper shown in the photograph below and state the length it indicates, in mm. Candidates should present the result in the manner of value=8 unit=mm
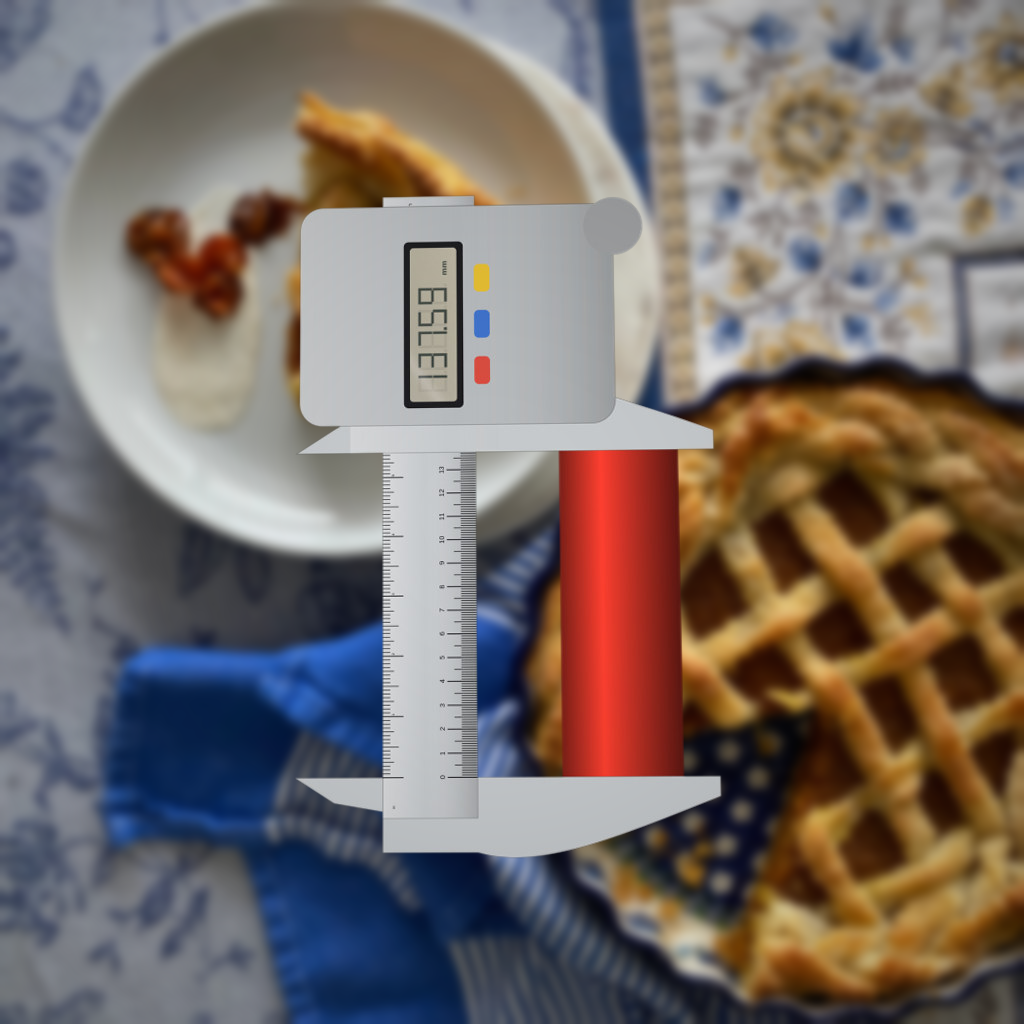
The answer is value=137.59 unit=mm
